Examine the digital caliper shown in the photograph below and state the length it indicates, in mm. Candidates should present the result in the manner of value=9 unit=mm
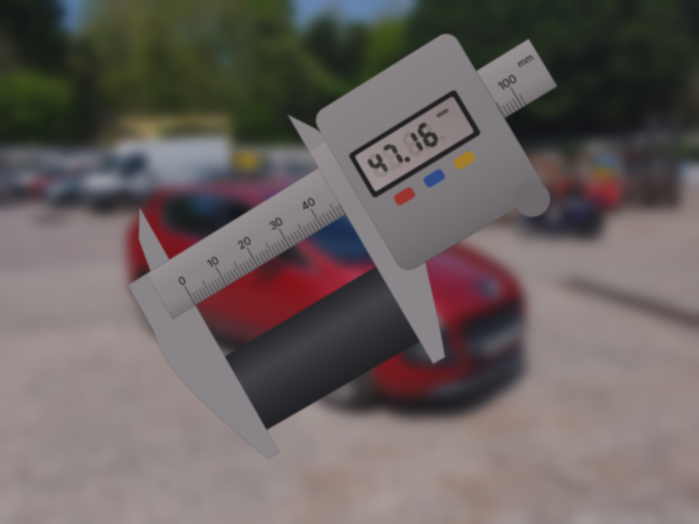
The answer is value=47.16 unit=mm
